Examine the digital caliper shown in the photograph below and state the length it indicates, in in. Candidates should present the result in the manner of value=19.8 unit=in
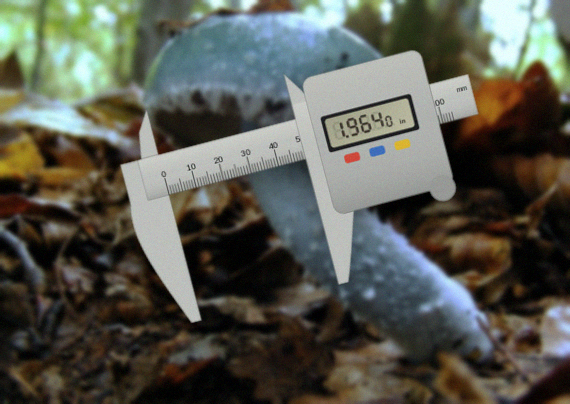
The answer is value=1.9640 unit=in
